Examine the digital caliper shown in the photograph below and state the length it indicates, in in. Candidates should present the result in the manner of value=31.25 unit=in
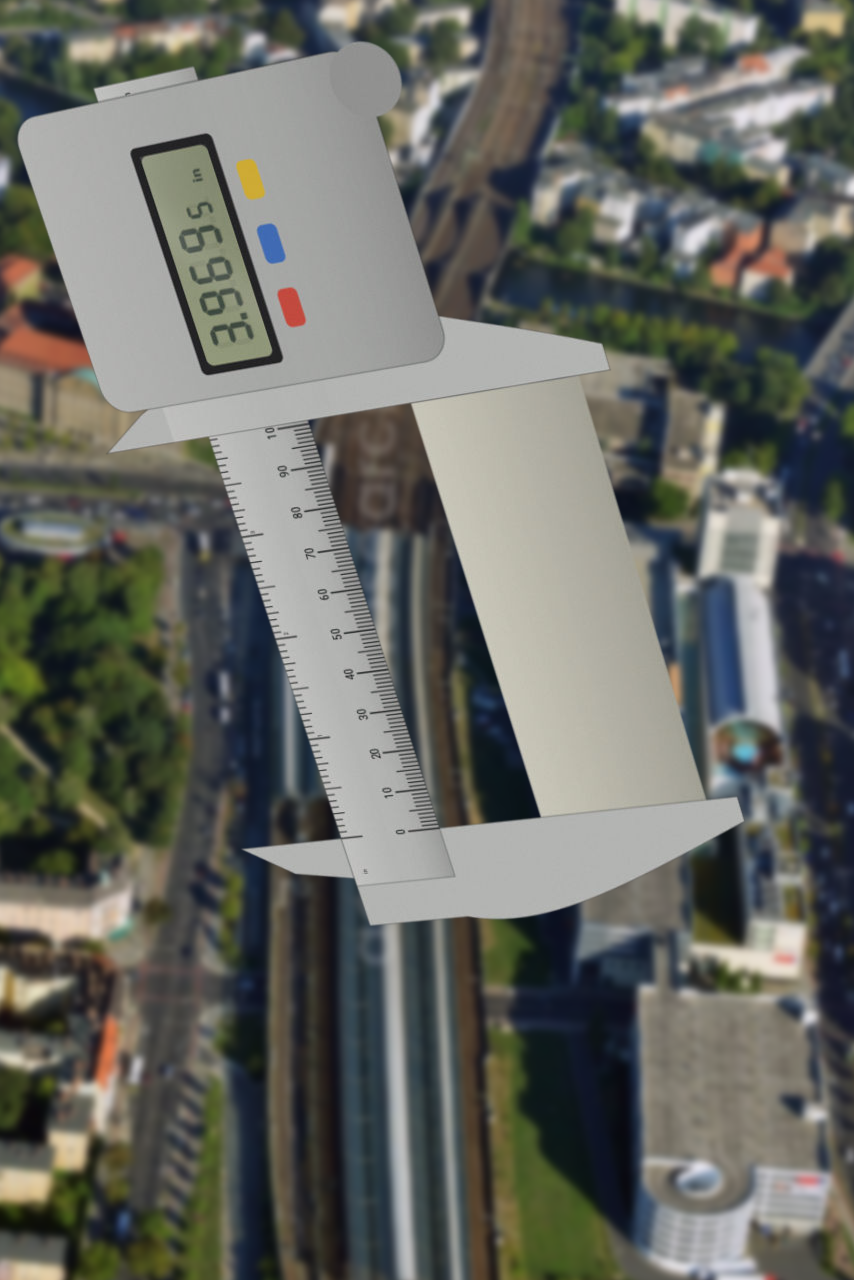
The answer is value=3.9695 unit=in
